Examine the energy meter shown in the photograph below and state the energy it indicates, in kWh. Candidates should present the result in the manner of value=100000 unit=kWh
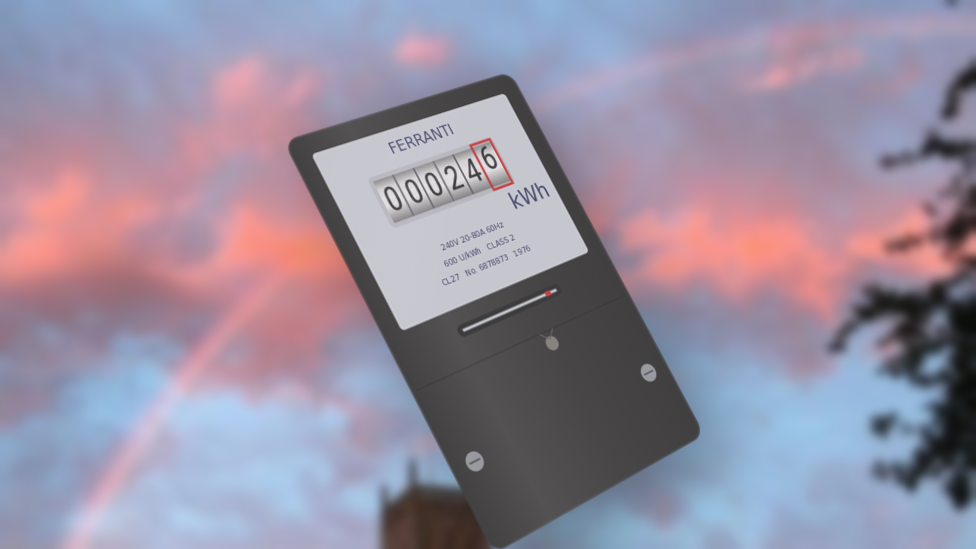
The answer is value=24.6 unit=kWh
